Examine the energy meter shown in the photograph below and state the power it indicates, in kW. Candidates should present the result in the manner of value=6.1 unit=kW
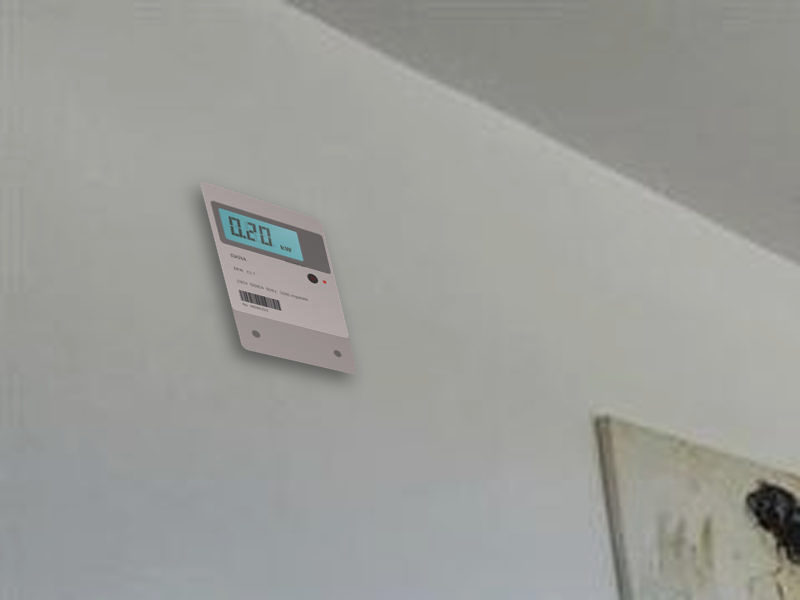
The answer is value=0.20 unit=kW
